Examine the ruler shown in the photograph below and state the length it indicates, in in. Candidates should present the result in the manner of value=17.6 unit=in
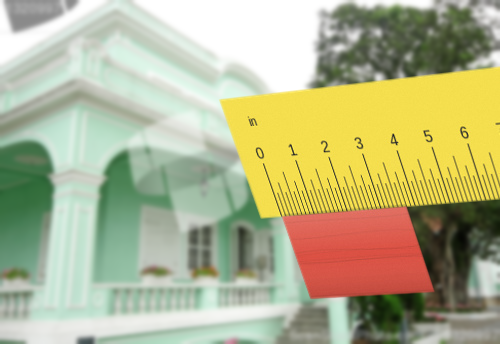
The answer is value=3.75 unit=in
